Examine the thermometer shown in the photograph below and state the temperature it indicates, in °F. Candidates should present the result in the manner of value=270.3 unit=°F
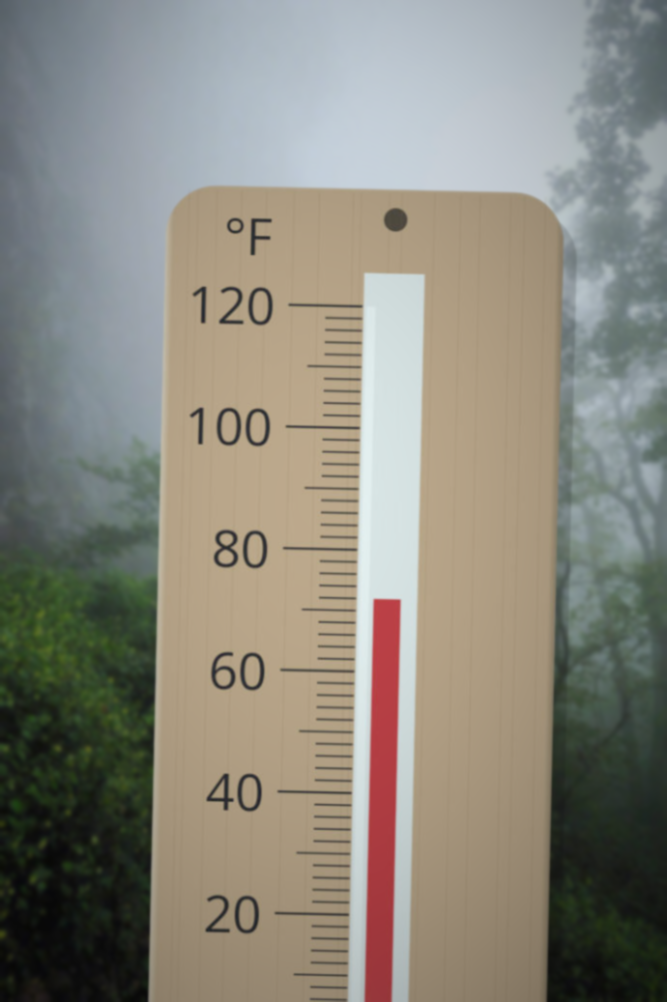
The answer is value=72 unit=°F
